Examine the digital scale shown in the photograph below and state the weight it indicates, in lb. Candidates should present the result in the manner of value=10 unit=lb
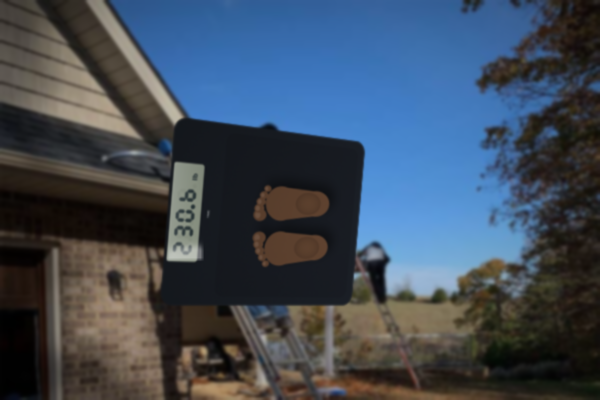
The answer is value=230.6 unit=lb
